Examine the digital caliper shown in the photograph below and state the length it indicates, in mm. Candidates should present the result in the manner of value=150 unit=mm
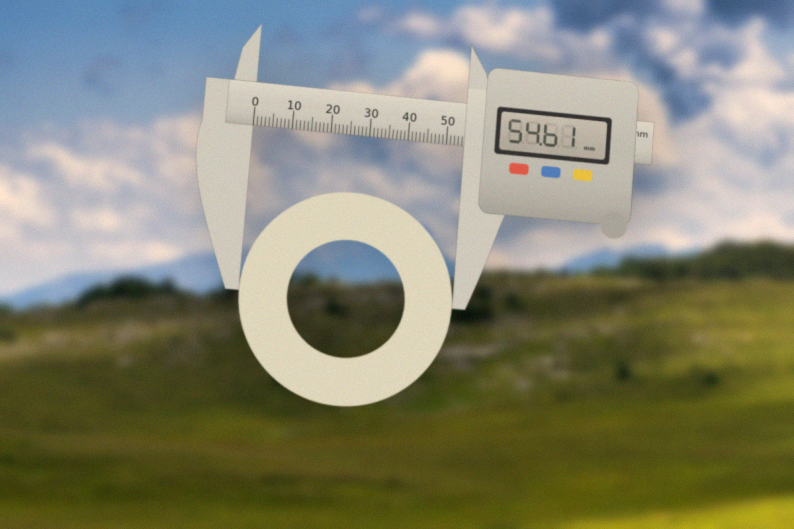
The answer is value=54.61 unit=mm
